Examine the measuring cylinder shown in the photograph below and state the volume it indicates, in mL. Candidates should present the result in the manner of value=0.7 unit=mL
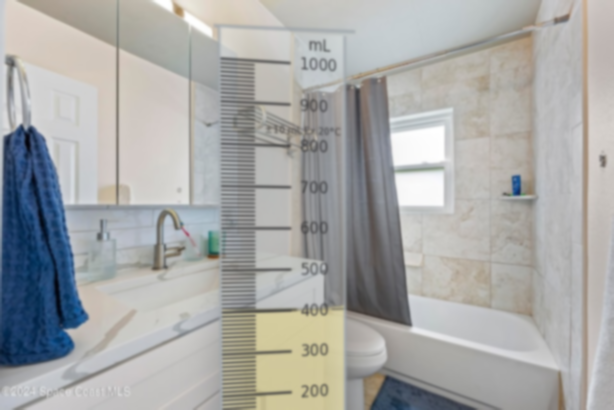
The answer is value=400 unit=mL
